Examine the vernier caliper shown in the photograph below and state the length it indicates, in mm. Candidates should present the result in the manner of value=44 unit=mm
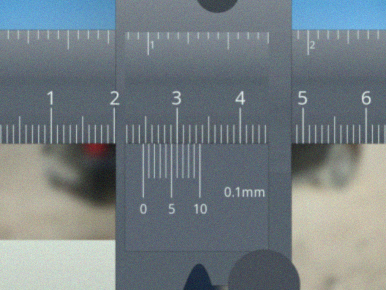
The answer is value=24.6 unit=mm
